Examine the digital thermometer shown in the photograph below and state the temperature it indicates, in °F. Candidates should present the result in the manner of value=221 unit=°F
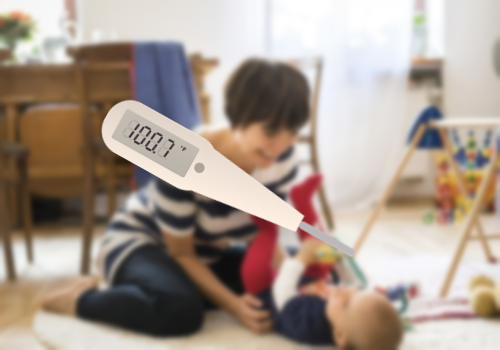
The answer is value=100.7 unit=°F
